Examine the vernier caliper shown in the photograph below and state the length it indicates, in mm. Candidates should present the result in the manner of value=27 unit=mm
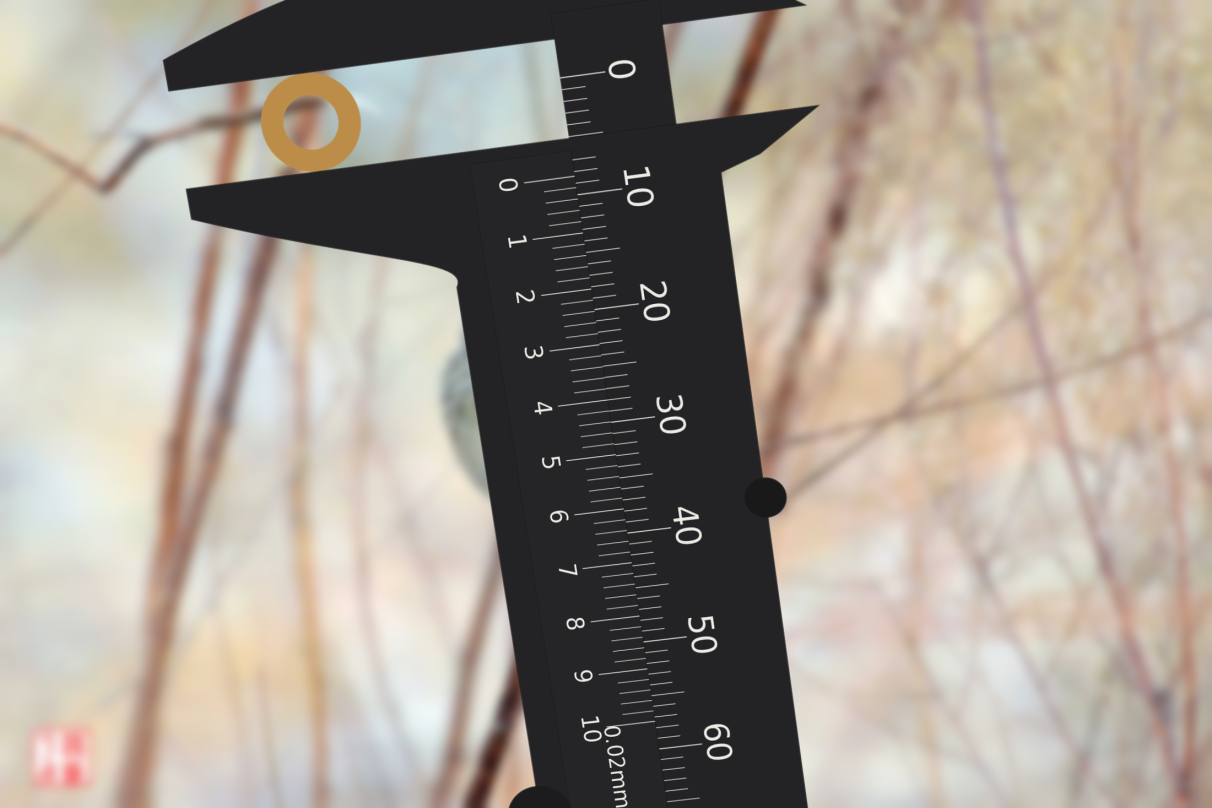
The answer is value=8.4 unit=mm
